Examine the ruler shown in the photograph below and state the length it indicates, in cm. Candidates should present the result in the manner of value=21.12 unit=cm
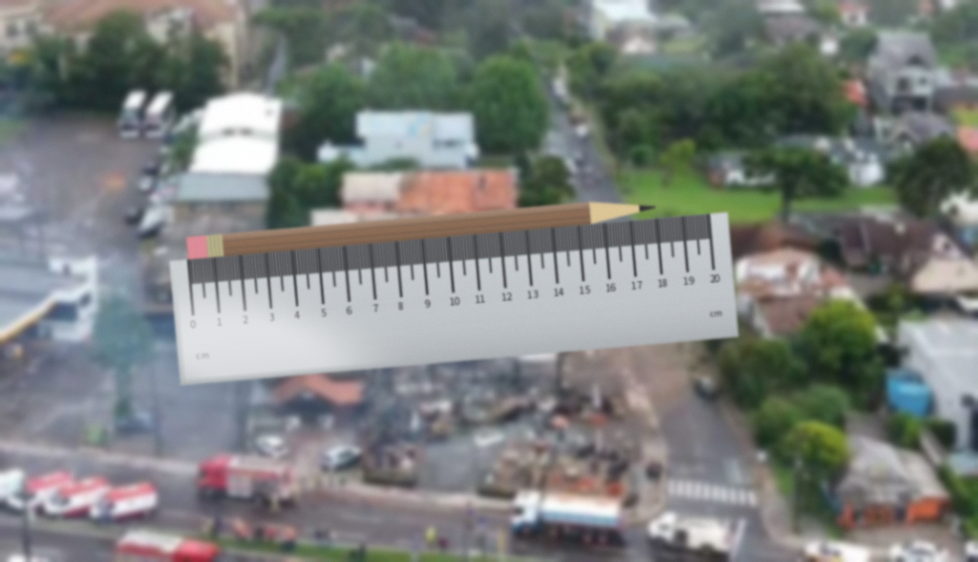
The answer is value=18 unit=cm
